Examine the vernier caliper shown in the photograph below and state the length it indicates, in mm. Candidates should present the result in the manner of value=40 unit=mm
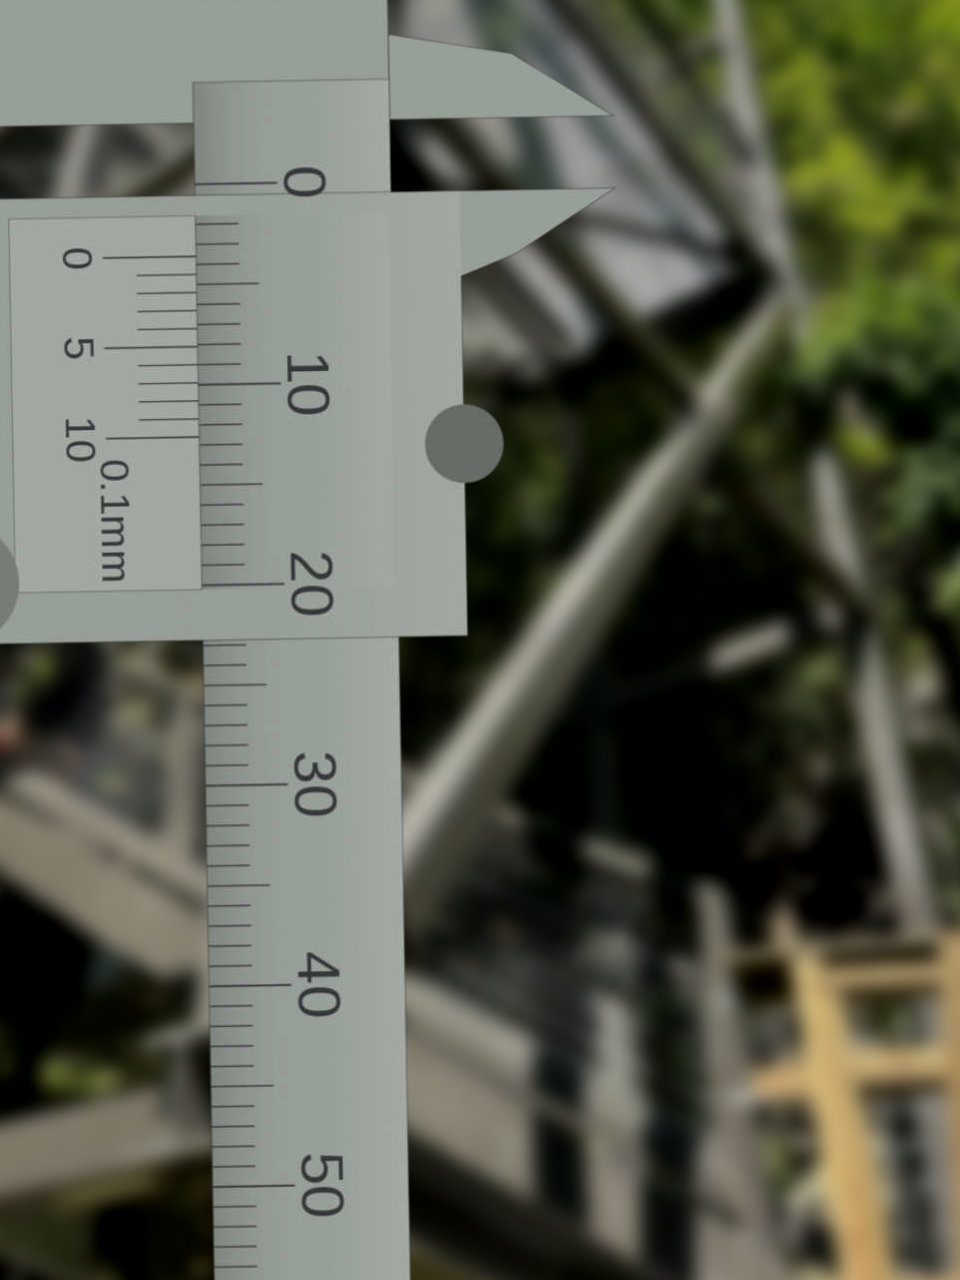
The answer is value=3.6 unit=mm
